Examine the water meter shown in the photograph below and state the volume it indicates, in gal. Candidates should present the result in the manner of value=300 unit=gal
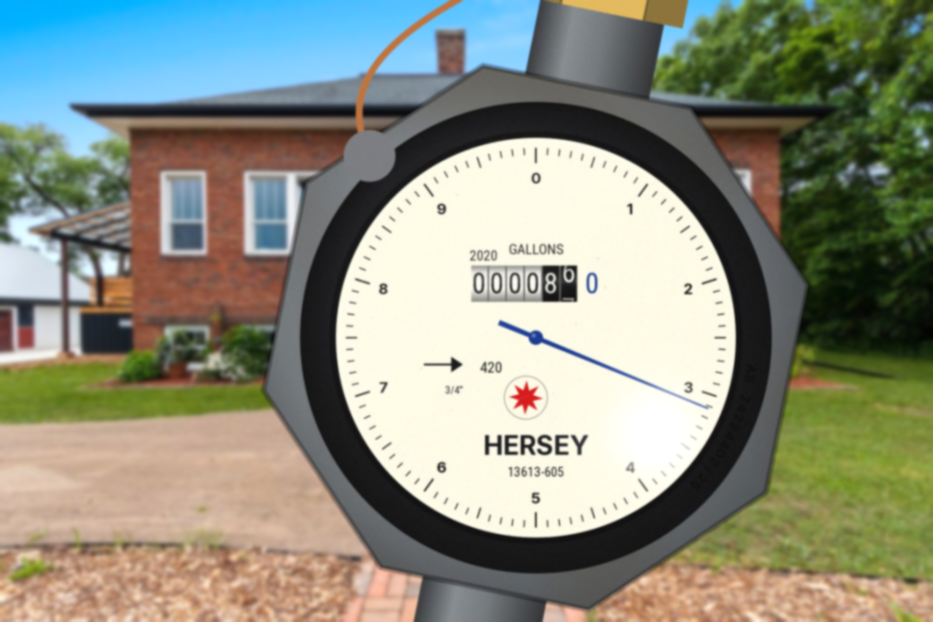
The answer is value=863.1 unit=gal
